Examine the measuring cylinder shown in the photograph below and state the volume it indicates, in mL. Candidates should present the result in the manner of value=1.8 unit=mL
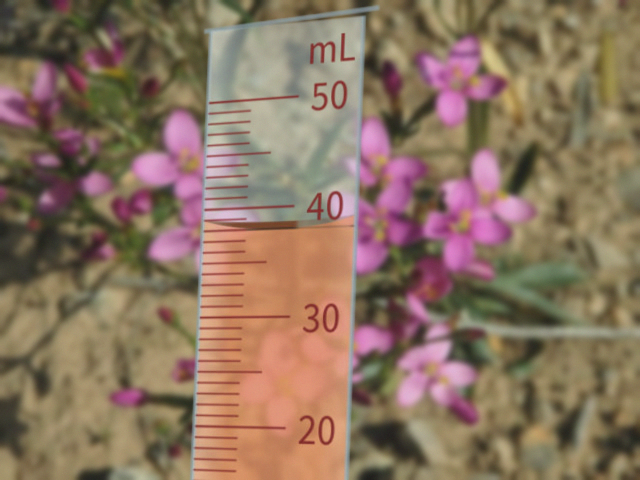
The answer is value=38 unit=mL
